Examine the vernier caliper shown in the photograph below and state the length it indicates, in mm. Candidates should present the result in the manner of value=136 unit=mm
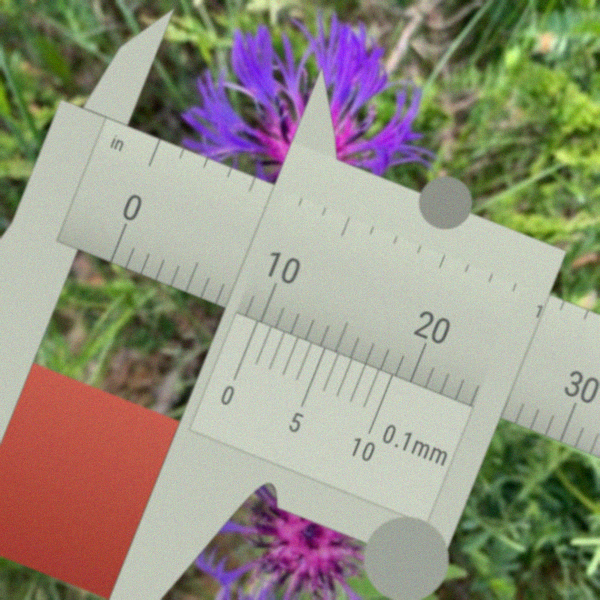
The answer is value=9.8 unit=mm
